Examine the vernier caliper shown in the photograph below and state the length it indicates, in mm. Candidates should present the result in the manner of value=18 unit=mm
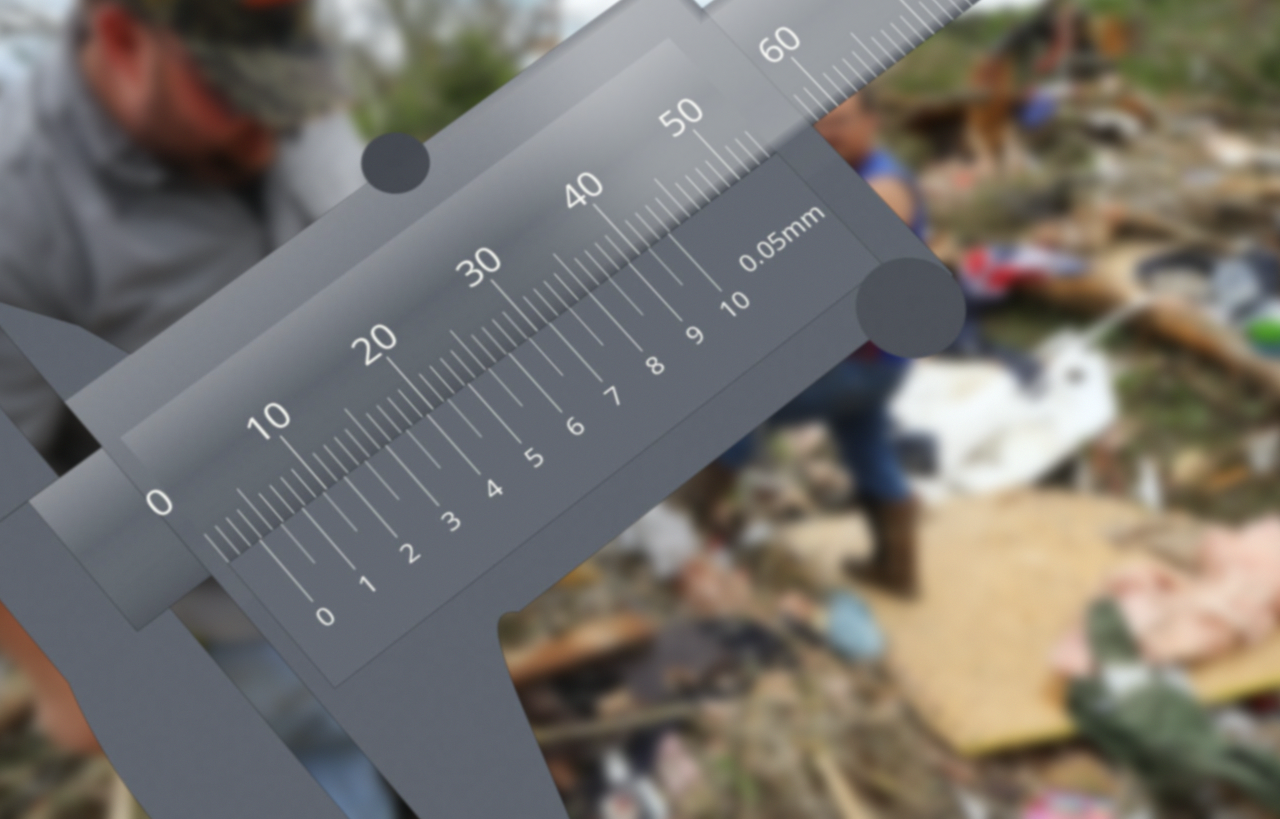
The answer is value=3.8 unit=mm
